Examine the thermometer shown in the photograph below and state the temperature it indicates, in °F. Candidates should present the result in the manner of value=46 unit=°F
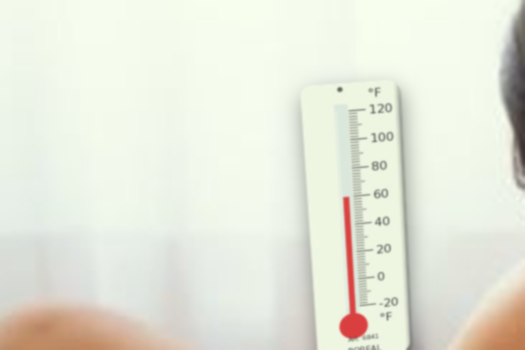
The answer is value=60 unit=°F
